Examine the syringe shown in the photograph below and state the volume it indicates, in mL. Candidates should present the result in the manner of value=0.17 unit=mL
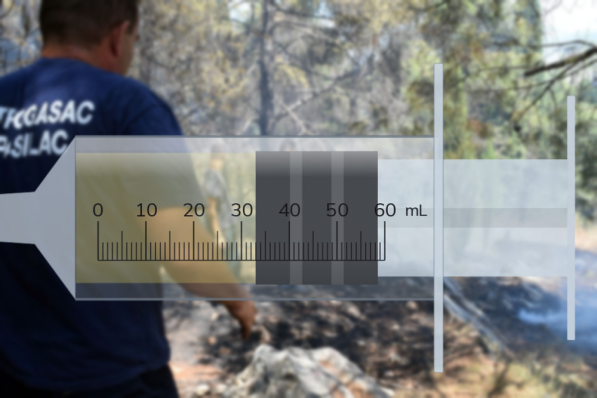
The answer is value=33 unit=mL
